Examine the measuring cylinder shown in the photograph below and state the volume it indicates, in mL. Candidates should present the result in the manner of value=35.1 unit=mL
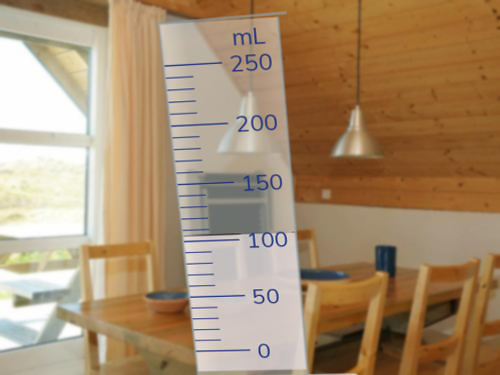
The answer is value=105 unit=mL
